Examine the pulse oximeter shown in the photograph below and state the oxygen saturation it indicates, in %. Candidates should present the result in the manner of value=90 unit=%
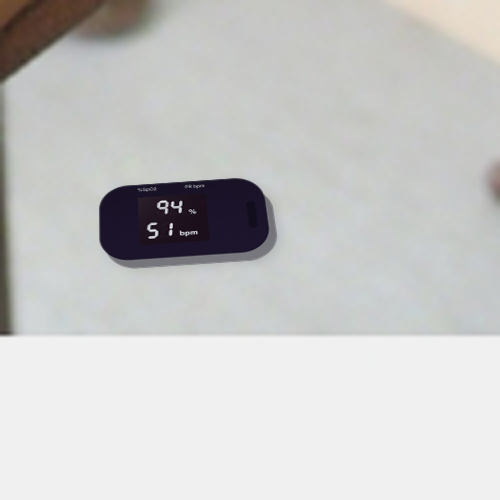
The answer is value=94 unit=%
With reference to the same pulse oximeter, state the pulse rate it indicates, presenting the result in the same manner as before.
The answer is value=51 unit=bpm
